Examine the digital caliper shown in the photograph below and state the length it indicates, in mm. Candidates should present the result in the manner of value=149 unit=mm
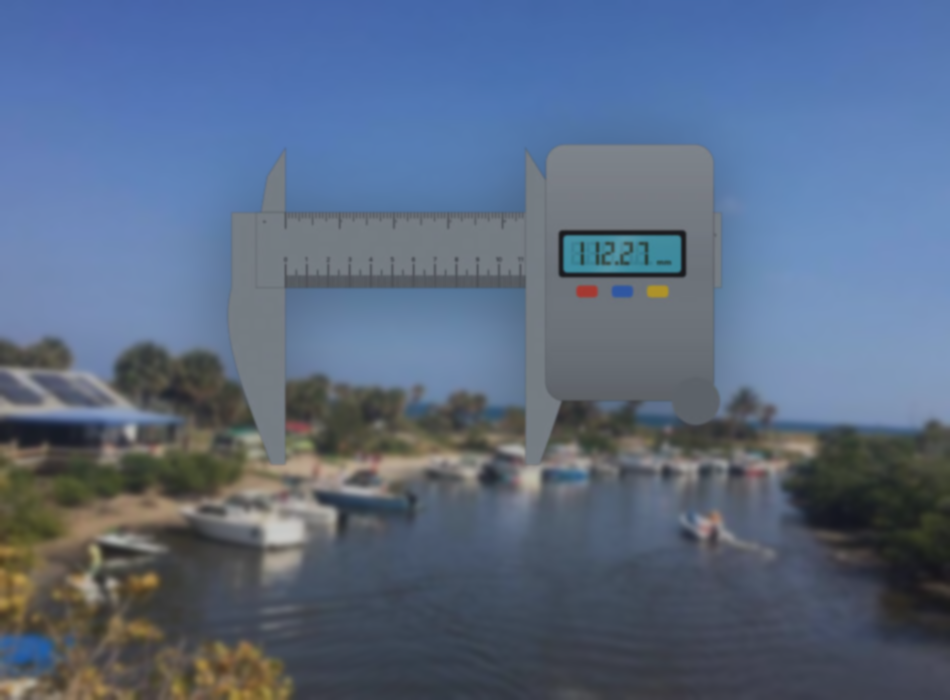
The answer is value=112.27 unit=mm
